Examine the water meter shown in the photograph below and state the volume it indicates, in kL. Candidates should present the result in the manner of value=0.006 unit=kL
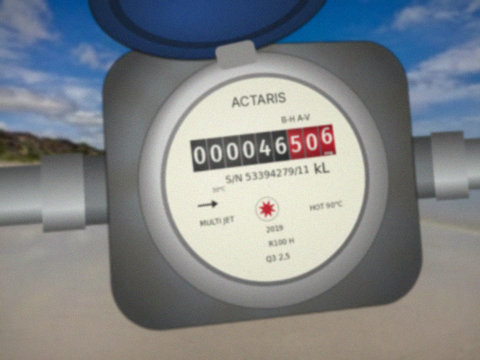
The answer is value=46.506 unit=kL
